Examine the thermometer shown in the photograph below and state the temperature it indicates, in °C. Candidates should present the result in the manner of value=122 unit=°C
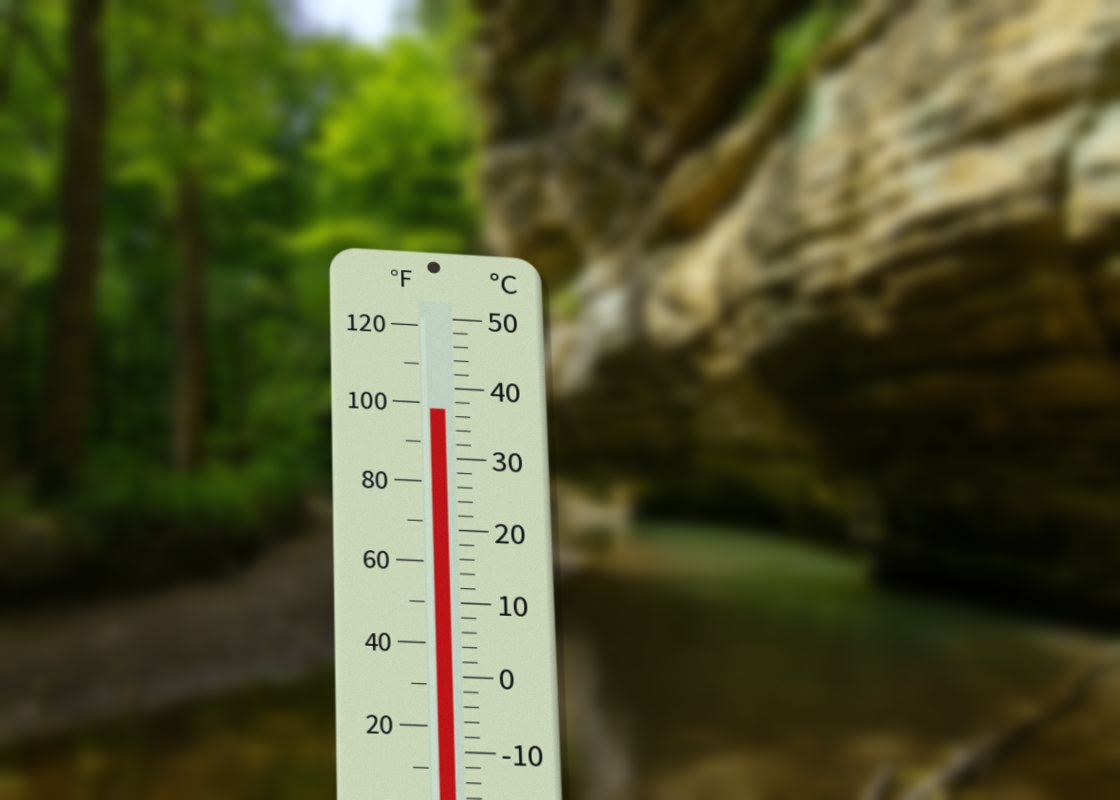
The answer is value=37 unit=°C
